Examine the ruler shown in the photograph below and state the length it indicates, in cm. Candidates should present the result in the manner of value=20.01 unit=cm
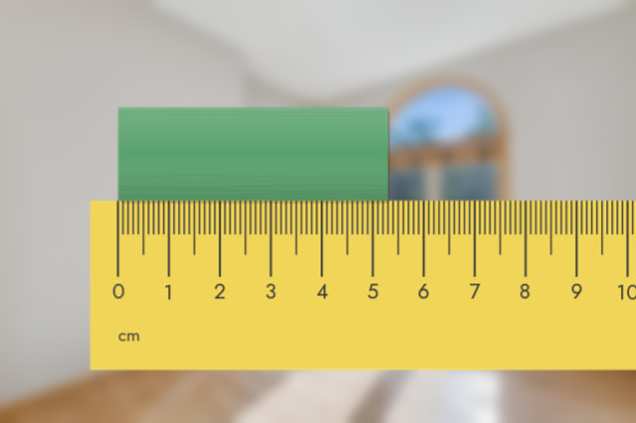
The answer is value=5.3 unit=cm
